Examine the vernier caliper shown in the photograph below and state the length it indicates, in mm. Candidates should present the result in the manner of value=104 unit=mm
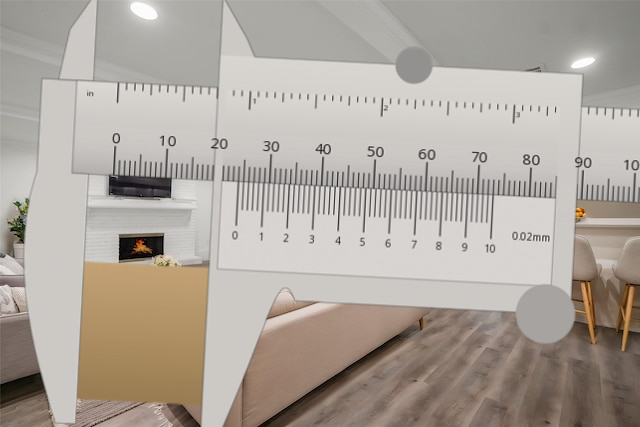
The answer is value=24.0 unit=mm
